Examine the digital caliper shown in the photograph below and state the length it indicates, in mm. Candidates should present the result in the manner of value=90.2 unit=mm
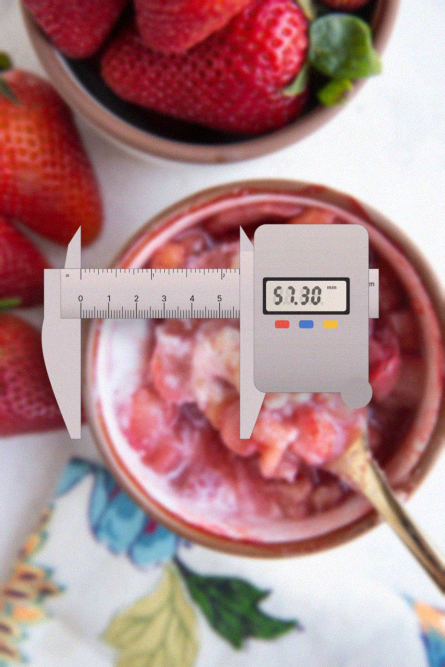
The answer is value=57.30 unit=mm
